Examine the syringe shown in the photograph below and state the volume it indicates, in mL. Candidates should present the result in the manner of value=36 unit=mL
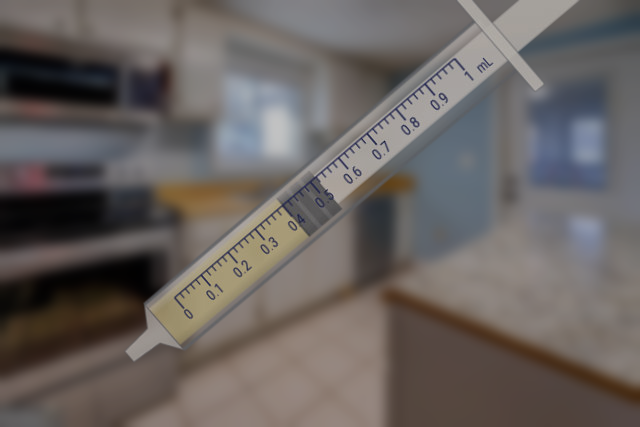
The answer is value=0.4 unit=mL
